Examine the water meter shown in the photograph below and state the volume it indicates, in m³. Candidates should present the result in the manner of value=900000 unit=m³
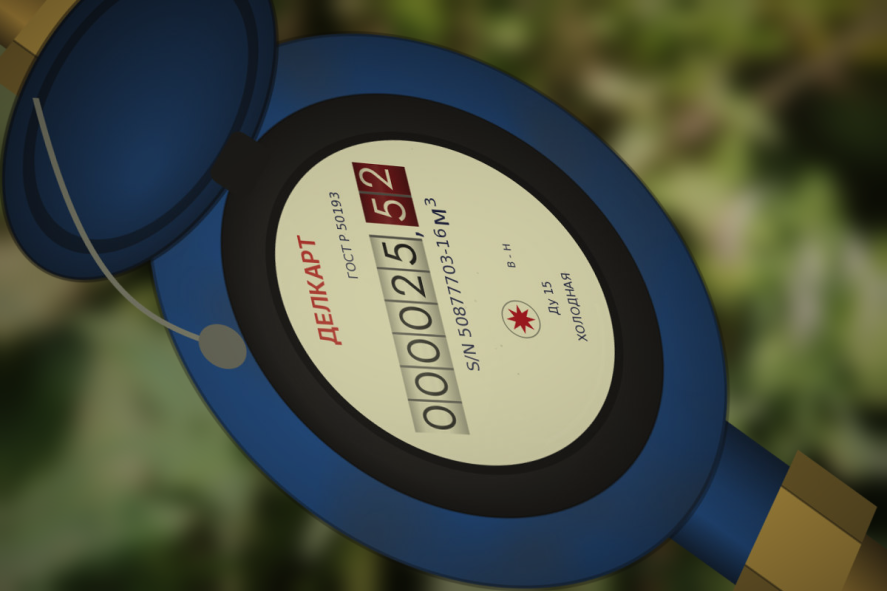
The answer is value=25.52 unit=m³
